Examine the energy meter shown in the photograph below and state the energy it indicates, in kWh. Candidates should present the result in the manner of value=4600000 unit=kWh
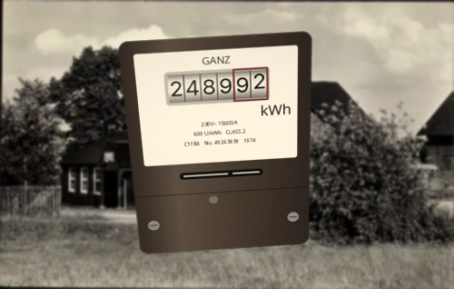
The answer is value=2489.92 unit=kWh
